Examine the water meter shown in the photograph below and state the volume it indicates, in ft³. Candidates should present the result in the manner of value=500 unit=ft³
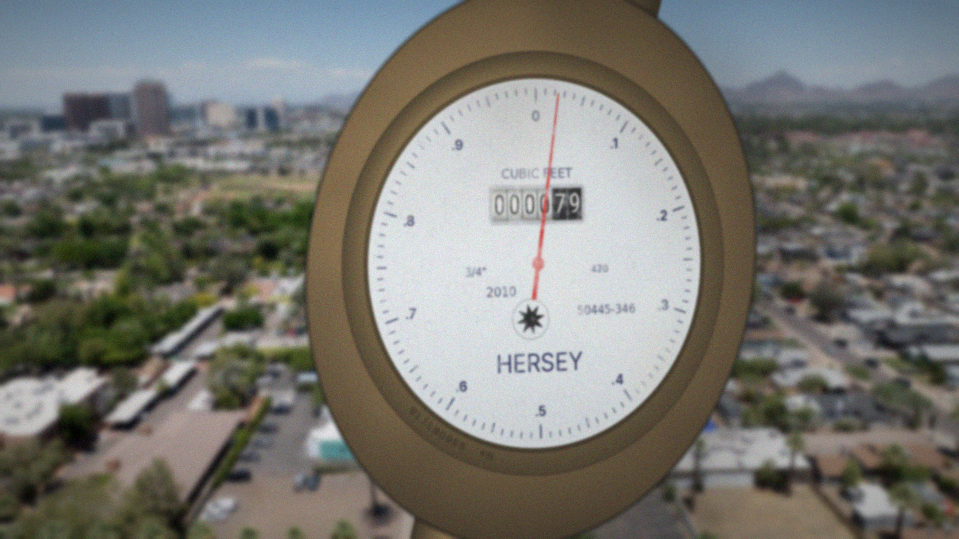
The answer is value=79.02 unit=ft³
